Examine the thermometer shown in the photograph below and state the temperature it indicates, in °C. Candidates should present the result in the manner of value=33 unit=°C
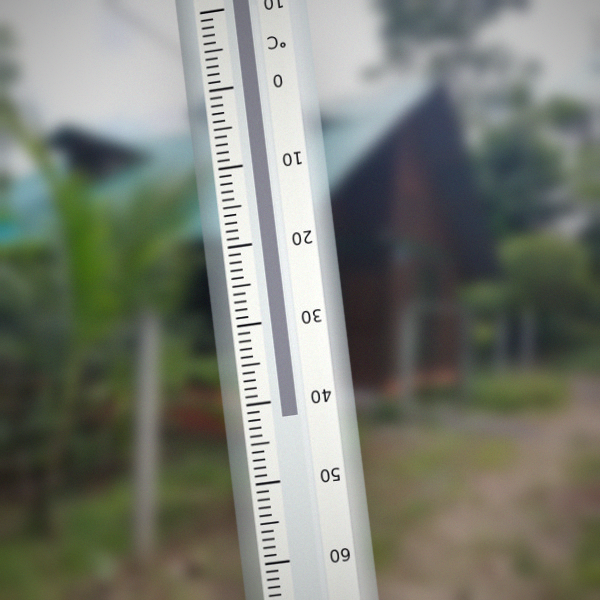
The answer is value=42 unit=°C
